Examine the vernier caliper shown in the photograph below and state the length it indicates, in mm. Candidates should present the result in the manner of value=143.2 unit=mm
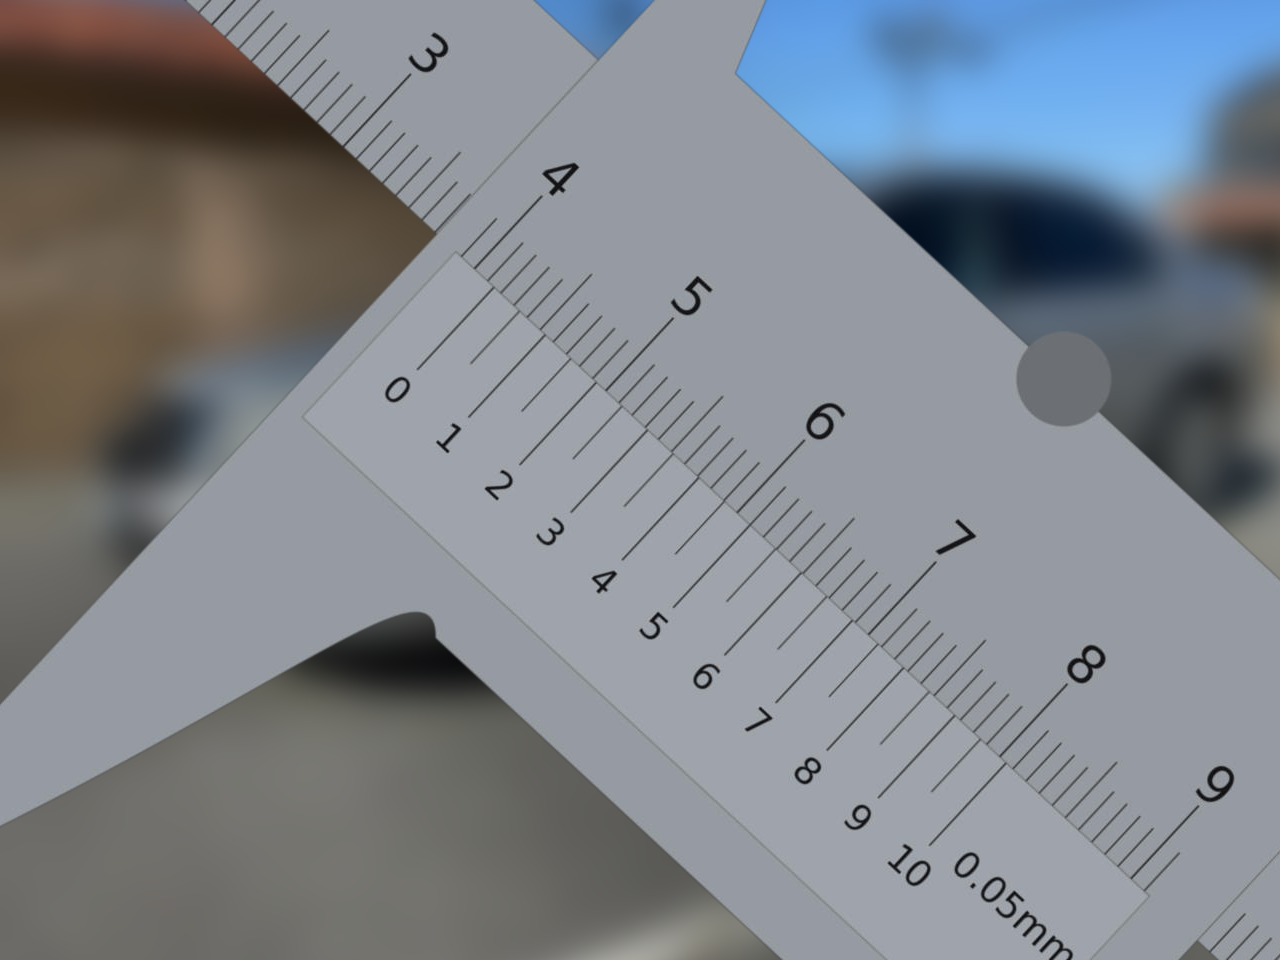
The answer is value=41.5 unit=mm
